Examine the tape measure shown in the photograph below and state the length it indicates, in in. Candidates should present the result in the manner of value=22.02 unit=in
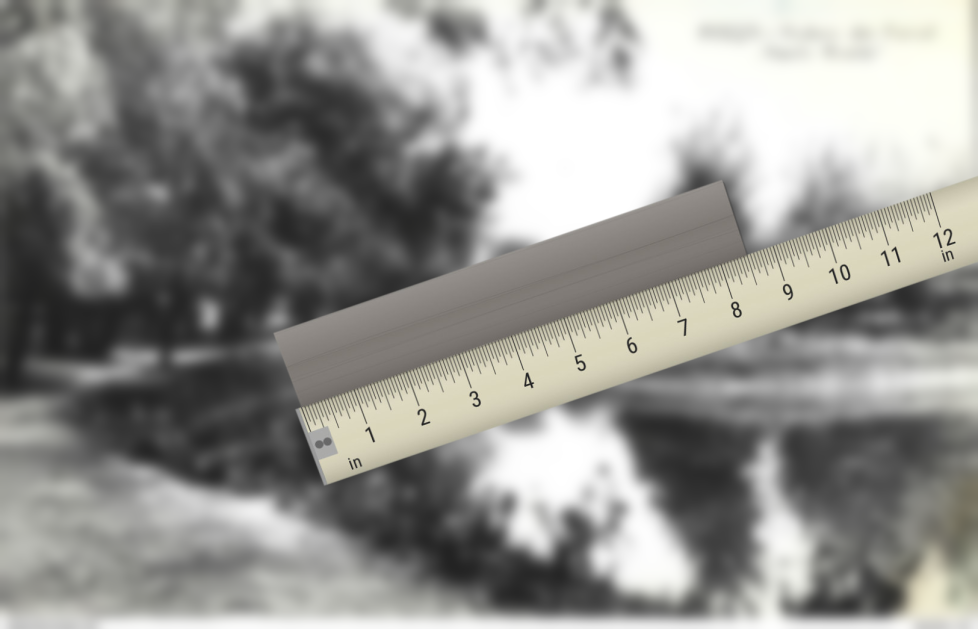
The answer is value=8.5 unit=in
